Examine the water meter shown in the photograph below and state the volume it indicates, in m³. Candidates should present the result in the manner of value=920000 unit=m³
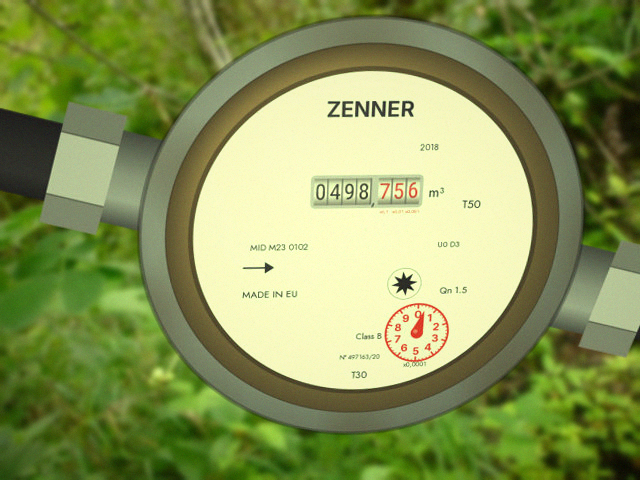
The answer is value=498.7560 unit=m³
